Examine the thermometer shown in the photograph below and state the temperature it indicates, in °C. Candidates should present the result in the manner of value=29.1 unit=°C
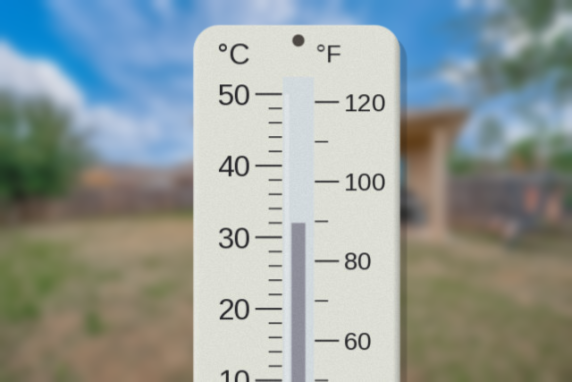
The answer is value=32 unit=°C
